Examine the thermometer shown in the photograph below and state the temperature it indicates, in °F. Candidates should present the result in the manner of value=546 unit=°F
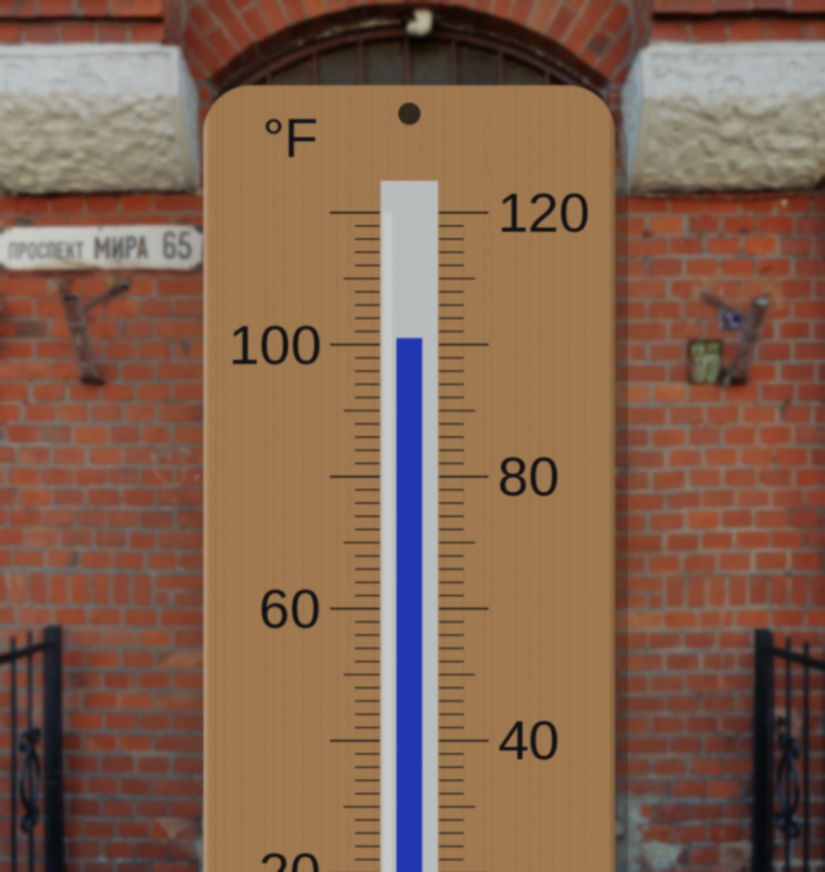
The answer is value=101 unit=°F
